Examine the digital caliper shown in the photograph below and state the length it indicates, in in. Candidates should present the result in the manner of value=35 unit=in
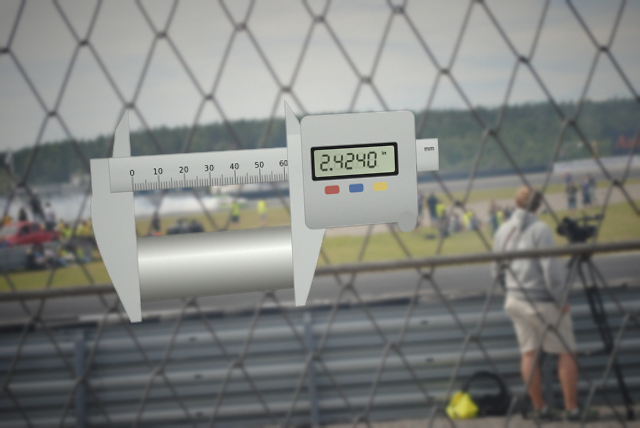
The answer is value=2.4240 unit=in
